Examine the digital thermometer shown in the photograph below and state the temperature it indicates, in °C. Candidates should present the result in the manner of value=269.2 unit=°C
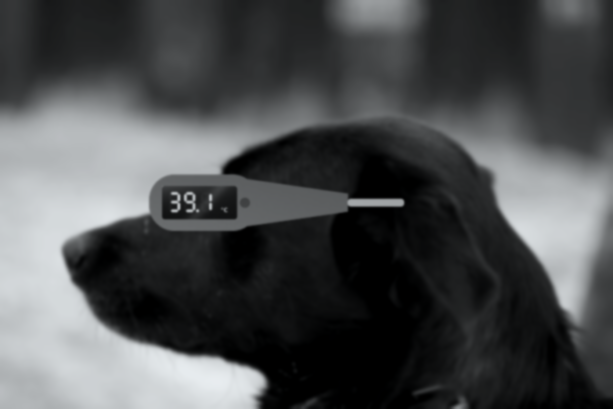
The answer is value=39.1 unit=°C
